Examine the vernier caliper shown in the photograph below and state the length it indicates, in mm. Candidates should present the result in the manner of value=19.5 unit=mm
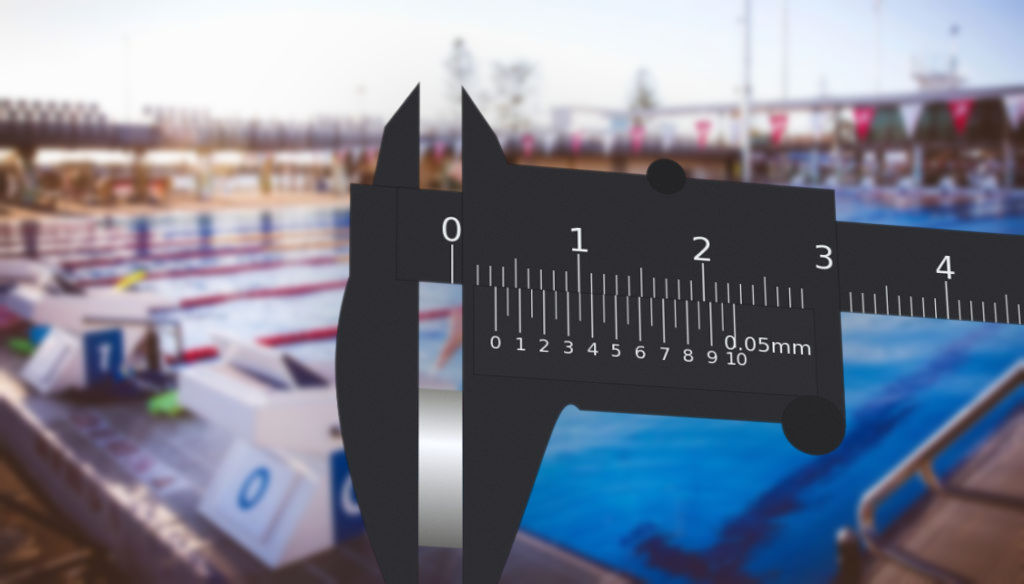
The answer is value=3.4 unit=mm
